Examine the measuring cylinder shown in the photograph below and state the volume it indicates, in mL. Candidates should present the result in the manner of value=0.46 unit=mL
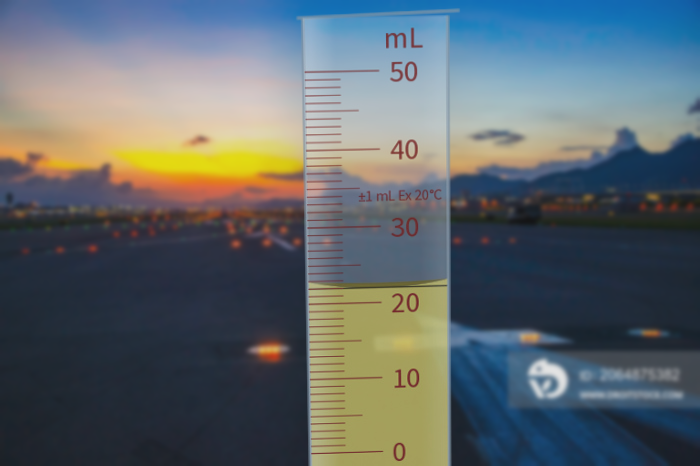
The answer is value=22 unit=mL
